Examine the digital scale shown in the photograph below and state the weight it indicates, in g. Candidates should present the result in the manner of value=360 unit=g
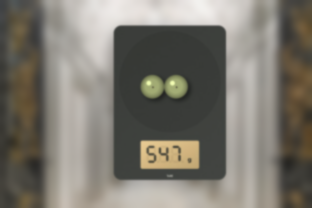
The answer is value=547 unit=g
